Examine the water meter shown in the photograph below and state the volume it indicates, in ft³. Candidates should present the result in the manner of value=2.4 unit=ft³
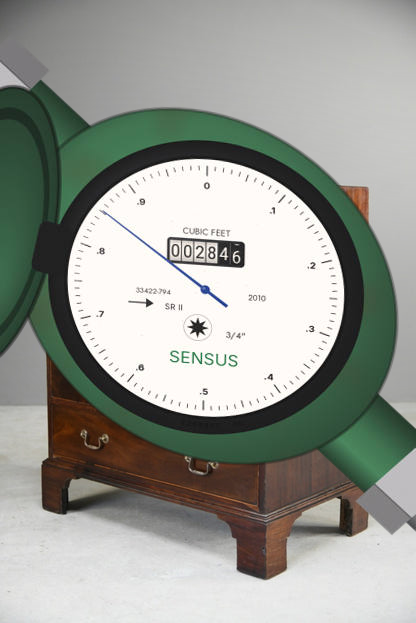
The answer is value=2845.85 unit=ft³
